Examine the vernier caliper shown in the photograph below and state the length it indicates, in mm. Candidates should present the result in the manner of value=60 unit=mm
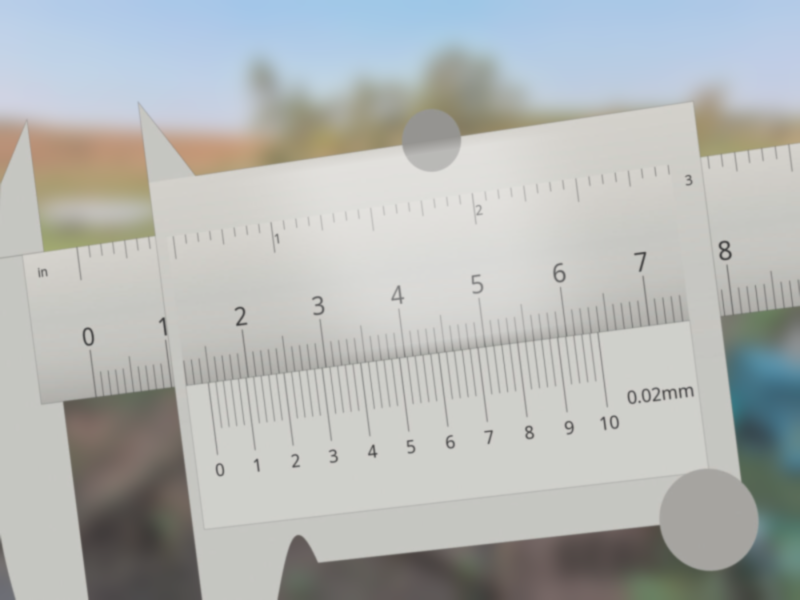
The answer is value=14.8 unit=mm
